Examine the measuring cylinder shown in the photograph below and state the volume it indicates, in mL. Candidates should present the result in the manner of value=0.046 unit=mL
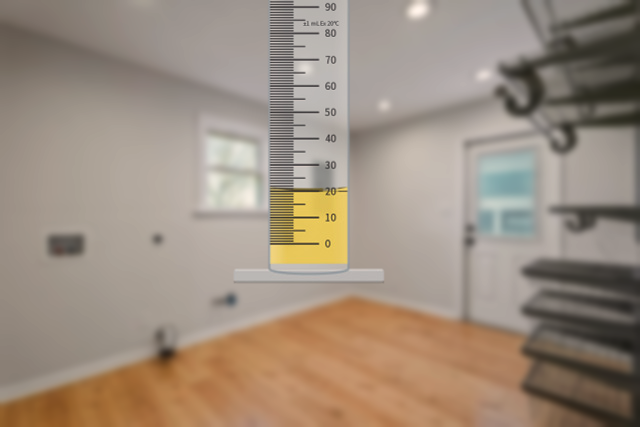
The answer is value=20 unit=mL
